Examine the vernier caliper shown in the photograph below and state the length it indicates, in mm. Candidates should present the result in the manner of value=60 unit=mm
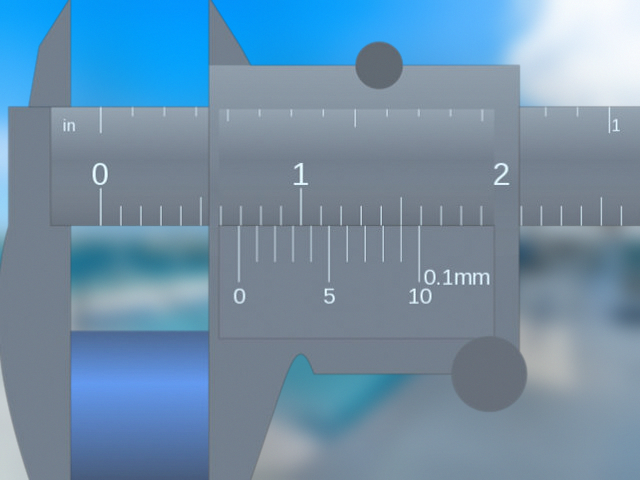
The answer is value=6.9 unit=mm
